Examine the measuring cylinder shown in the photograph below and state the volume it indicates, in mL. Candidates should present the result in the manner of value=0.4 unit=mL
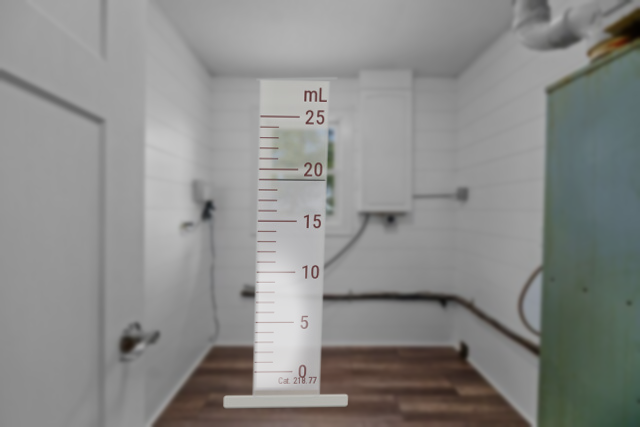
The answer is value=19 unit=mL
